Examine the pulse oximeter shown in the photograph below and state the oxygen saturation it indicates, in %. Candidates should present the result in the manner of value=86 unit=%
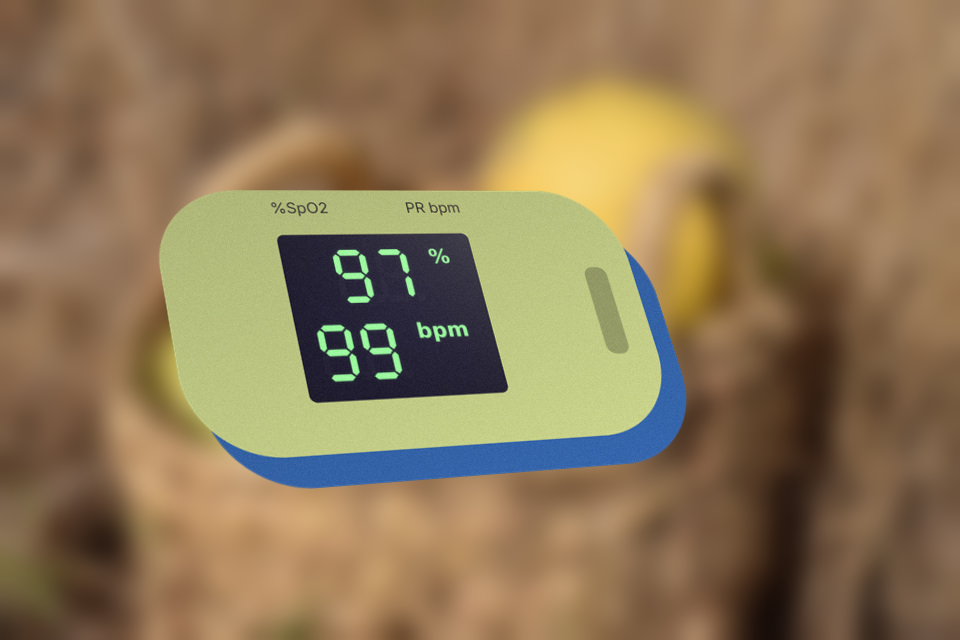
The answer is value=97 unit=%
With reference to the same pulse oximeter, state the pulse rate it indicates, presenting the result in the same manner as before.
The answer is value=99 unit=bpm
